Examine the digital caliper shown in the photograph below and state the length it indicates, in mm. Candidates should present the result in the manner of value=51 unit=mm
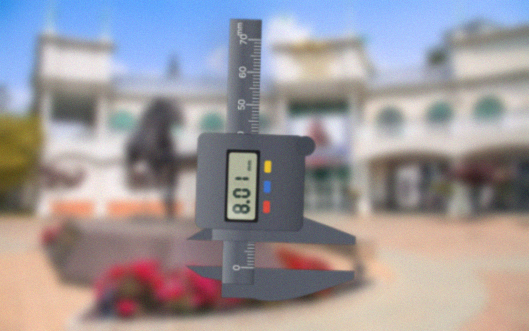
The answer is value=8.01 unit=mm
